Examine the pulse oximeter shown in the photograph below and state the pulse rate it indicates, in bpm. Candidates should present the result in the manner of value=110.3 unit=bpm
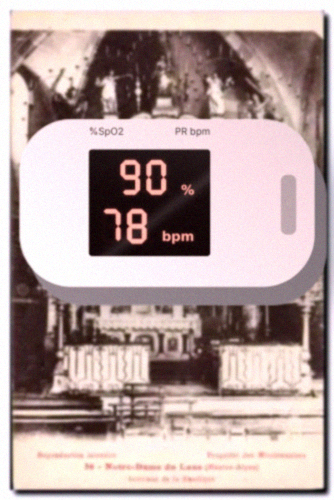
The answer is value=78 unit=bpm
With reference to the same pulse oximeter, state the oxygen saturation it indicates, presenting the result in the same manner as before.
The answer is value=90 unit=%
